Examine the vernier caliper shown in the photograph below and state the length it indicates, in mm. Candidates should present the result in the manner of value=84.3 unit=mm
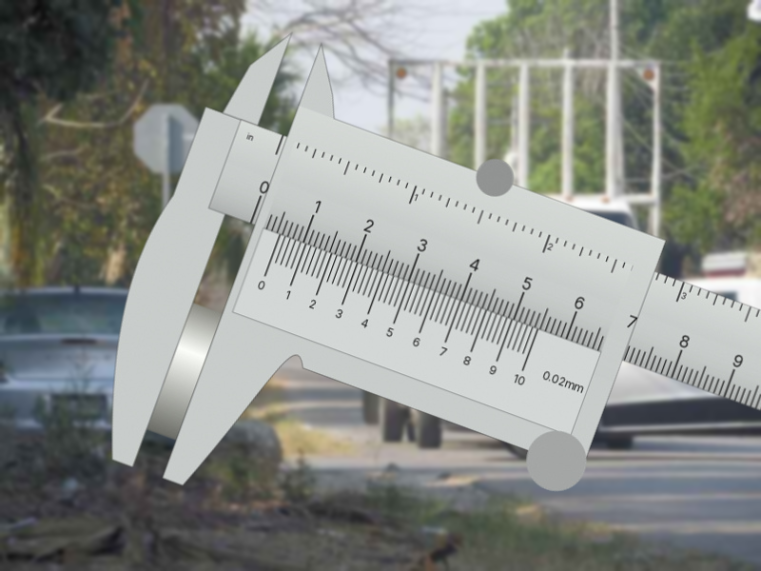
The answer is value=5.6 unit=mm
